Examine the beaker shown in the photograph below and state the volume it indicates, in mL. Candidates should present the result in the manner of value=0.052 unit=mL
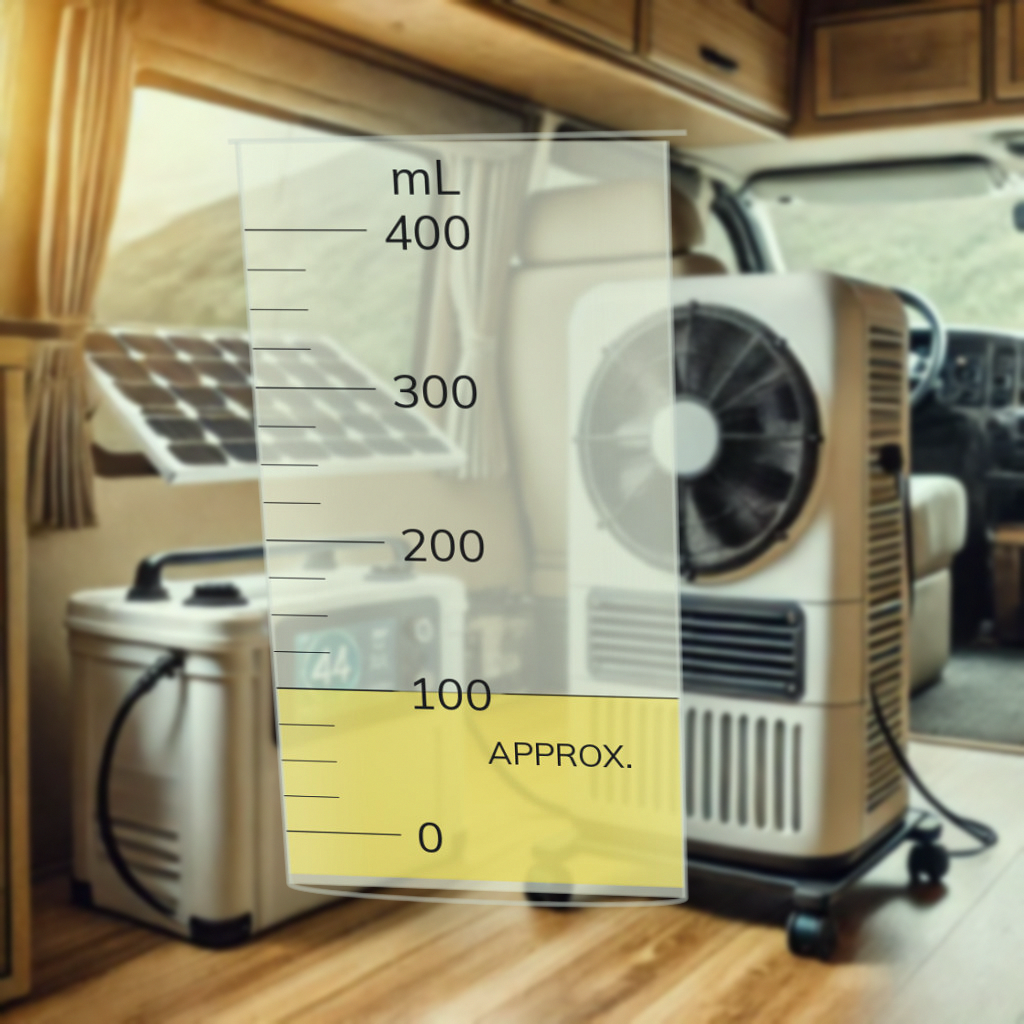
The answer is value=100 unit=mL
